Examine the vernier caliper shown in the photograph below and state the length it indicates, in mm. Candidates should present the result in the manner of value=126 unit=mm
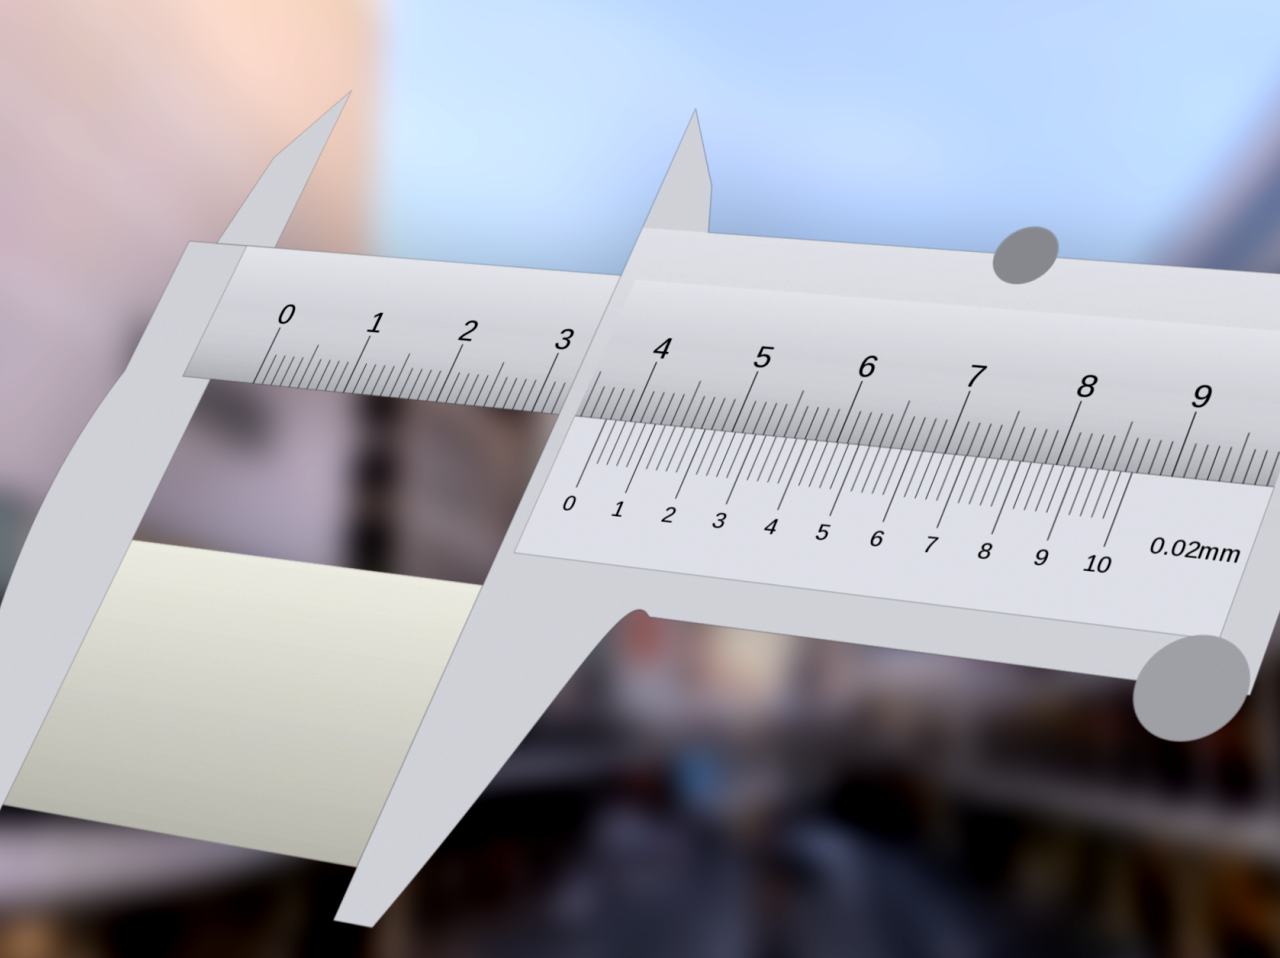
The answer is value=37.6 unit=mm
